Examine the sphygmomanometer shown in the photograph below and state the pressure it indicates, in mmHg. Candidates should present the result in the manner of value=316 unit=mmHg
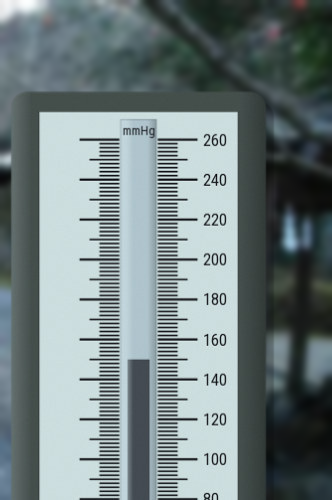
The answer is value=150 unit=mmHg
